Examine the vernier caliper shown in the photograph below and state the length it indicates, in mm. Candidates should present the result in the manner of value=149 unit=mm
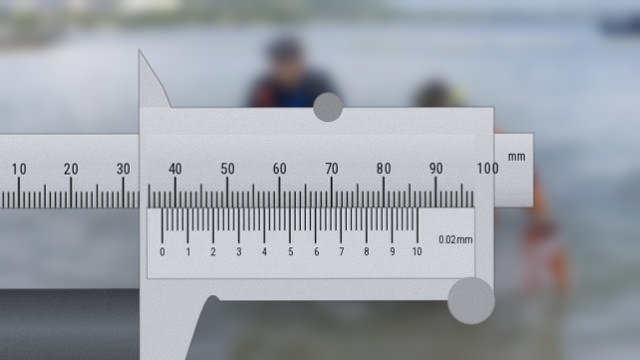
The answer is value=37.5 unit=mm
